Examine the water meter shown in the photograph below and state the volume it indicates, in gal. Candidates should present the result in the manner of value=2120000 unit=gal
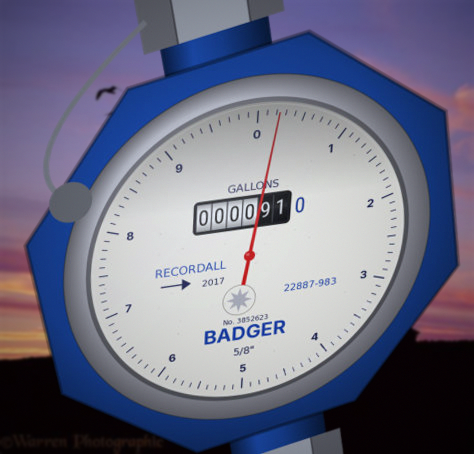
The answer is value=910.2 unit=gal
